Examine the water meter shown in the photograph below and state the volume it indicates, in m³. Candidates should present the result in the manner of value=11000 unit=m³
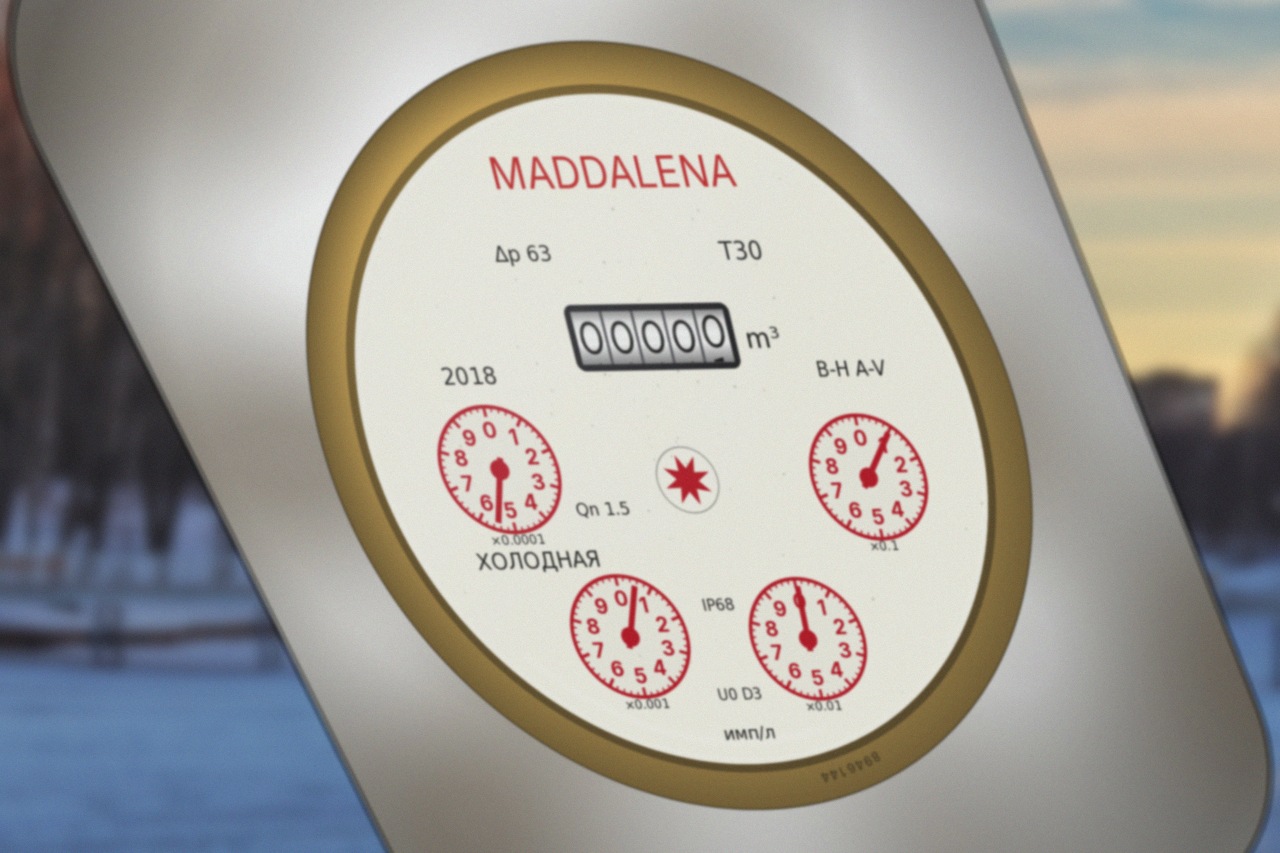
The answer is value=0.1005 unit=m³
